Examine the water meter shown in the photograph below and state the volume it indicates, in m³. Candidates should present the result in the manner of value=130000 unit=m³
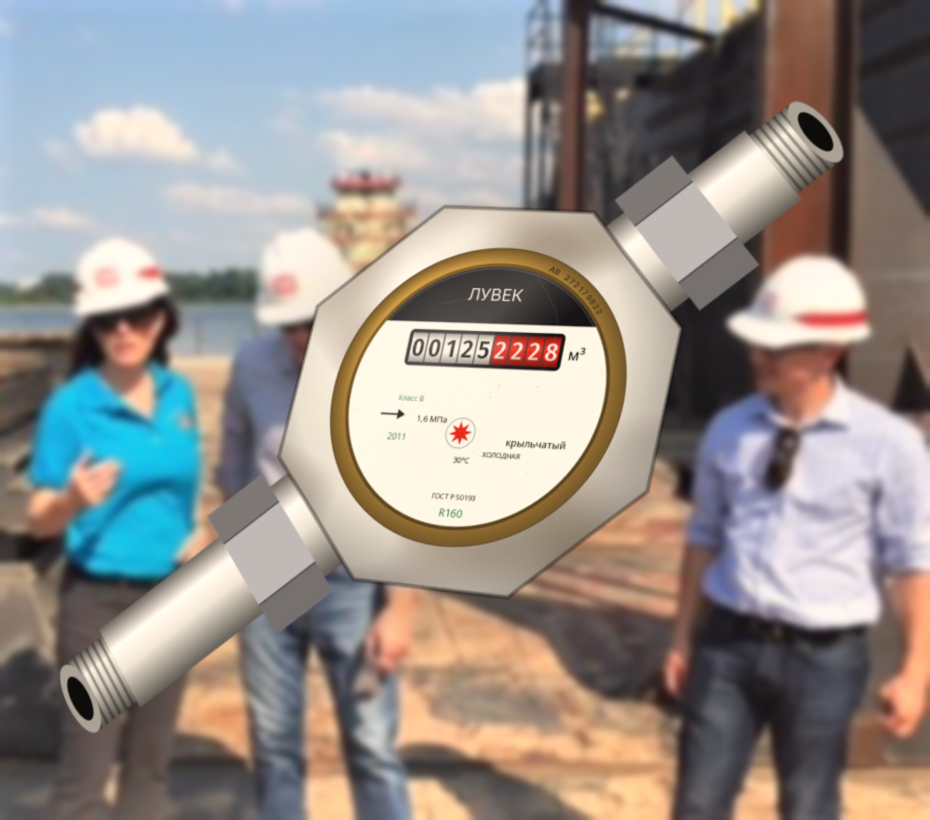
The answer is value=125.2228 unit=m³
